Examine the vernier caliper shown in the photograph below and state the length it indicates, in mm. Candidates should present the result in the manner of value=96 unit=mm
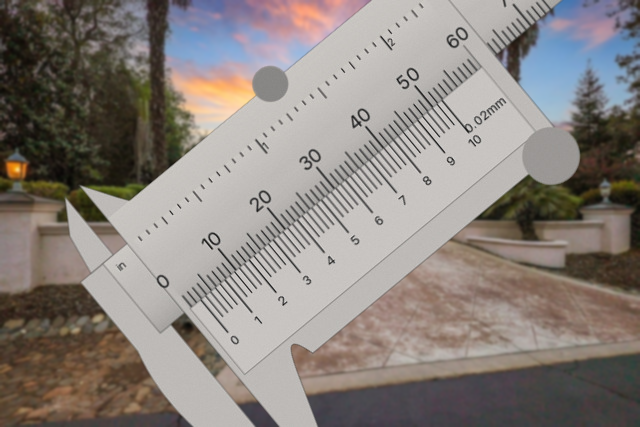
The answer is value=2.8 unit=mm
